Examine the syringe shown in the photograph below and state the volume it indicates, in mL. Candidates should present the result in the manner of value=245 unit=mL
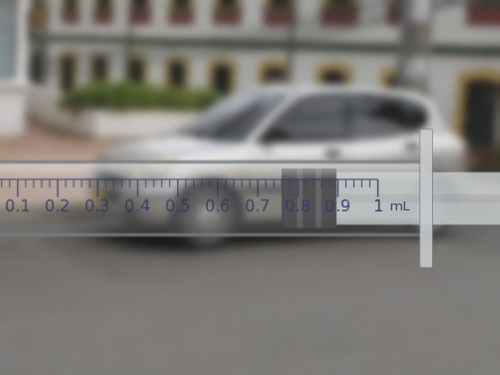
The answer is value=0.76 unit=mL
